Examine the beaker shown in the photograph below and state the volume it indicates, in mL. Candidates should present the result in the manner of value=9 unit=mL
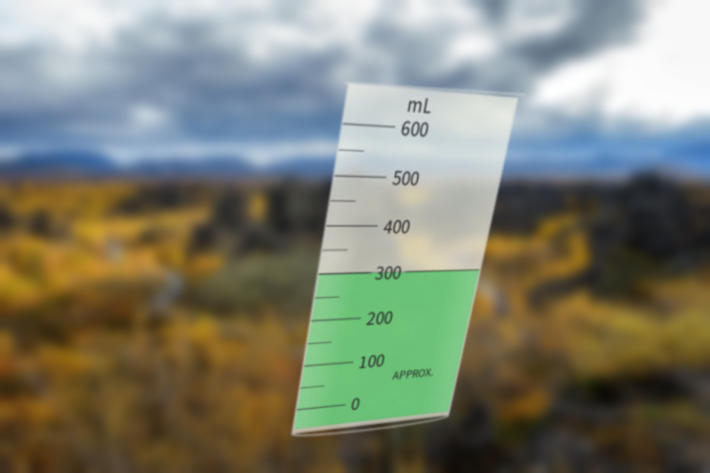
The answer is value=300 unit=mL
